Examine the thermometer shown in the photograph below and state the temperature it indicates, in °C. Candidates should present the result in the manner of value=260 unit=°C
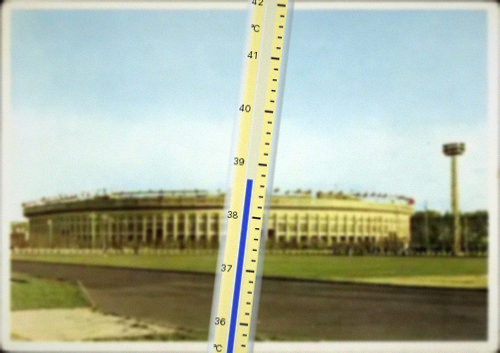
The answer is value=38.7 unit=°C
